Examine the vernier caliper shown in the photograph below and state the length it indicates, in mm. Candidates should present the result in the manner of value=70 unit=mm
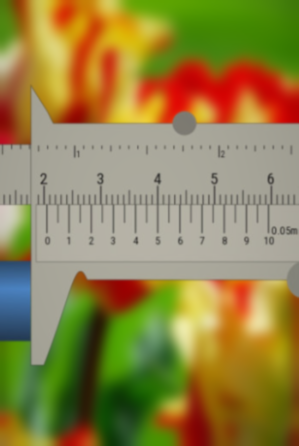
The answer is value=20.5 unit=mm
